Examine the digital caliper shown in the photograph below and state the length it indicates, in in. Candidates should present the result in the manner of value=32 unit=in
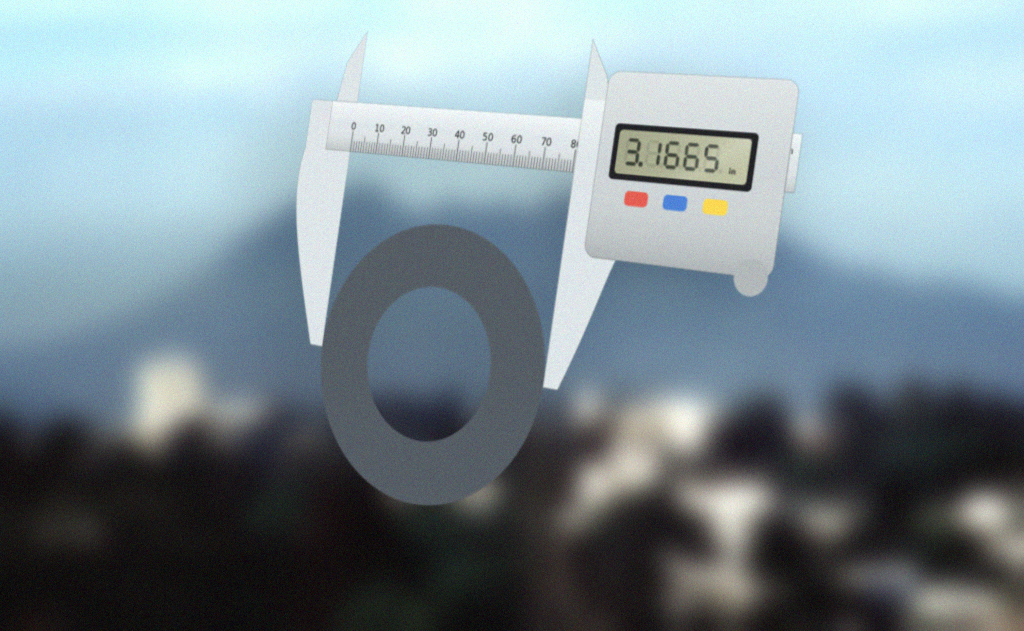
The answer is value=3.1665 unit=in
